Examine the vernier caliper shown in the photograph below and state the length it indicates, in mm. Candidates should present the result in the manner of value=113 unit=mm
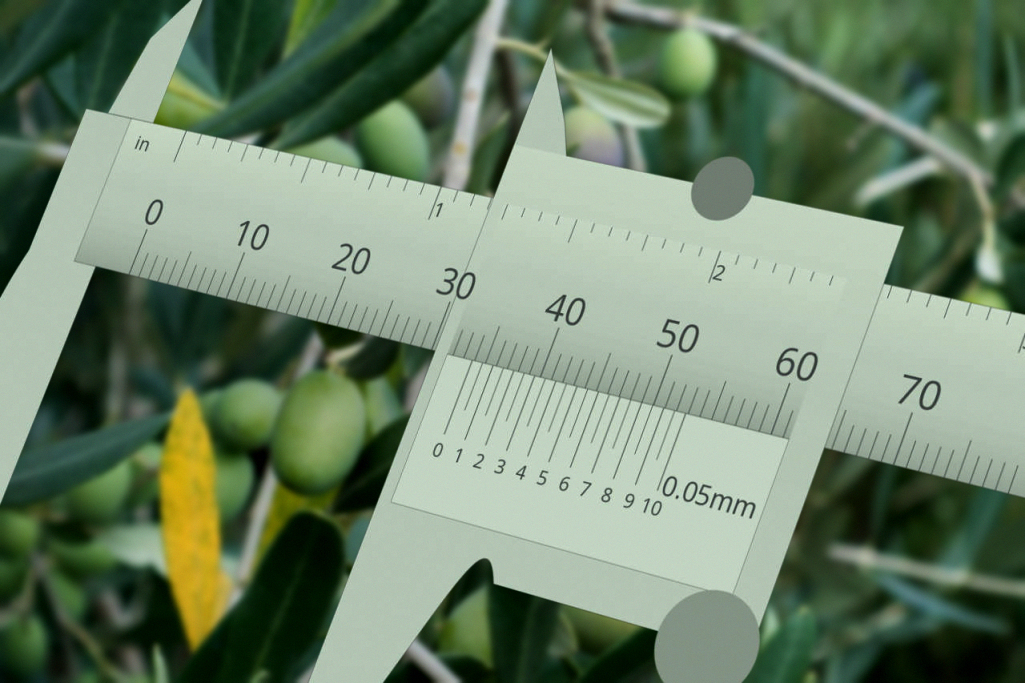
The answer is value=33.8 unit=mm
